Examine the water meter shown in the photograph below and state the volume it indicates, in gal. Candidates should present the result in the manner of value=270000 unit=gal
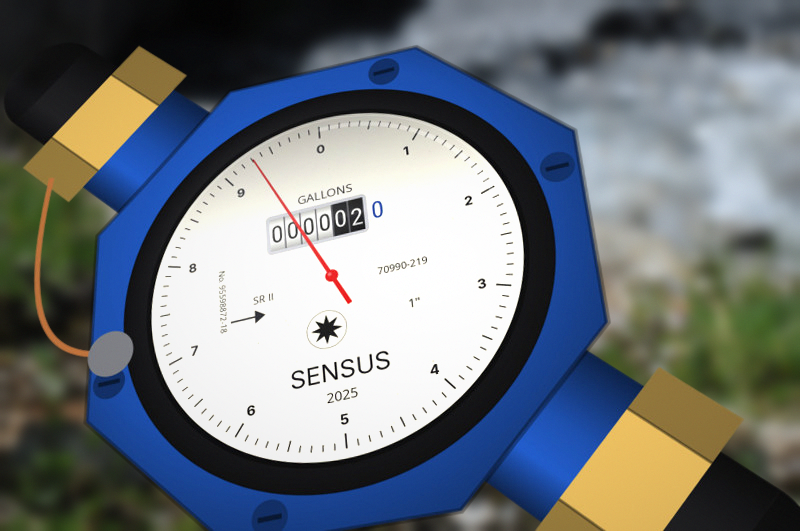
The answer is value=19.3 unit=gal
